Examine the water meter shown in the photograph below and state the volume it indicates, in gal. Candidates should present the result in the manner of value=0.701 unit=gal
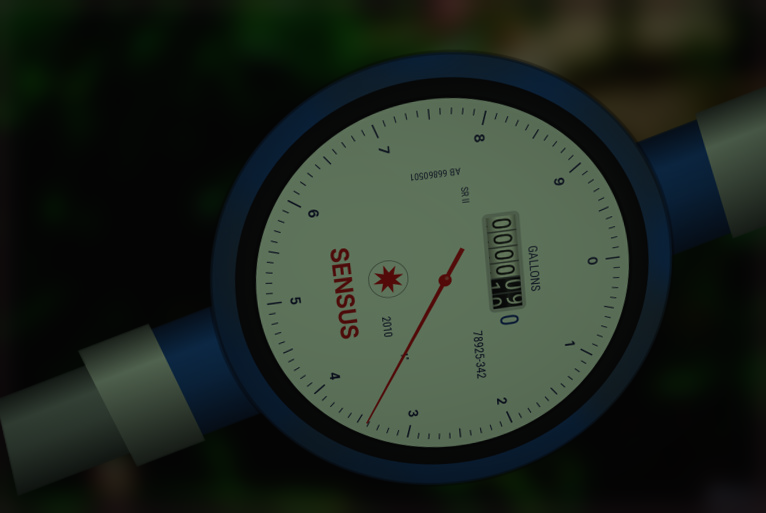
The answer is value=93.4 unit=gal
